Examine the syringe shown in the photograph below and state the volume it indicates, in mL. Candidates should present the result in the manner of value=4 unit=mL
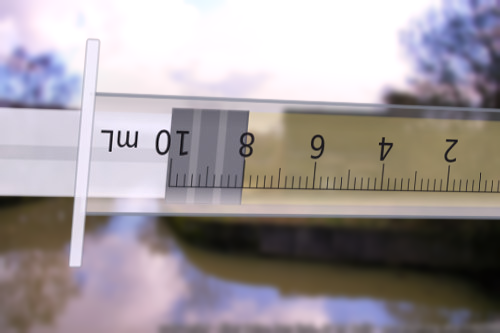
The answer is value=8 unit=mL
